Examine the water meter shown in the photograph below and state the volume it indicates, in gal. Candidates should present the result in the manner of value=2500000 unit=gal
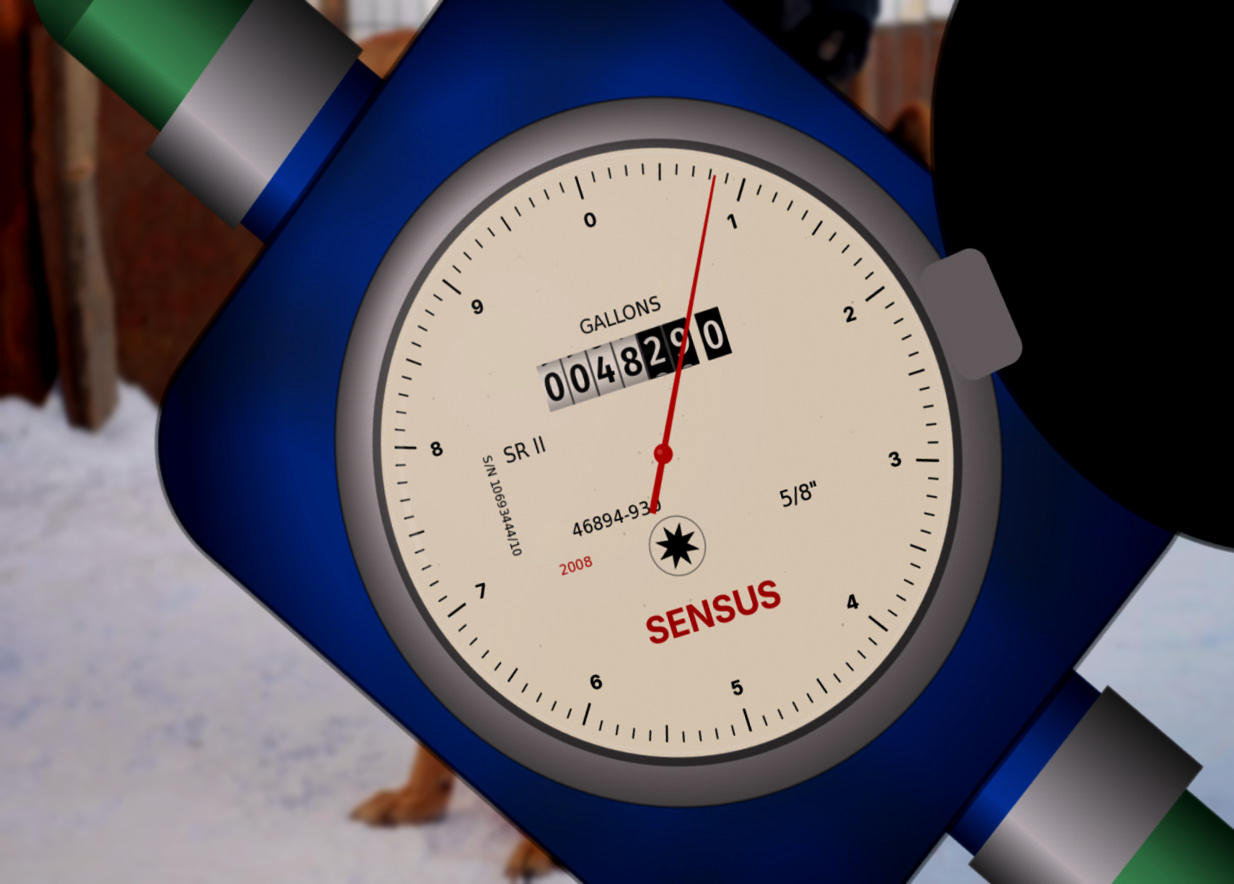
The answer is value=48290.8 unit=gal
